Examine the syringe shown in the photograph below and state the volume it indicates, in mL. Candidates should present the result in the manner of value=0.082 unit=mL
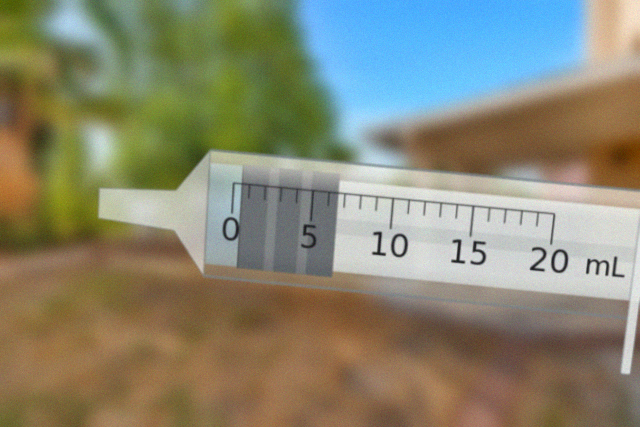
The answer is value=0.5 unit=mL
